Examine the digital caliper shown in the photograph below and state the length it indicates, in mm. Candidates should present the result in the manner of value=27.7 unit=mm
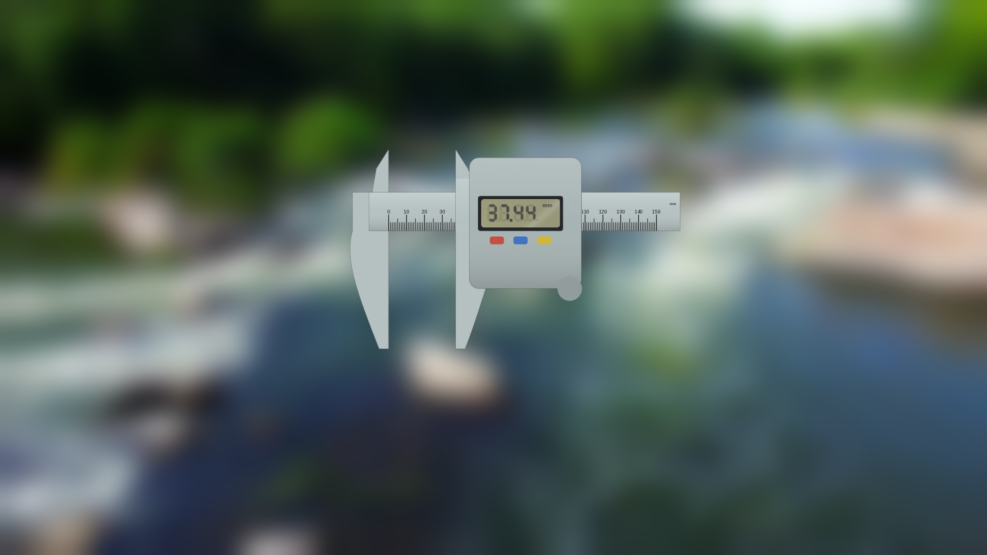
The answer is value=37.44 unit=mm
